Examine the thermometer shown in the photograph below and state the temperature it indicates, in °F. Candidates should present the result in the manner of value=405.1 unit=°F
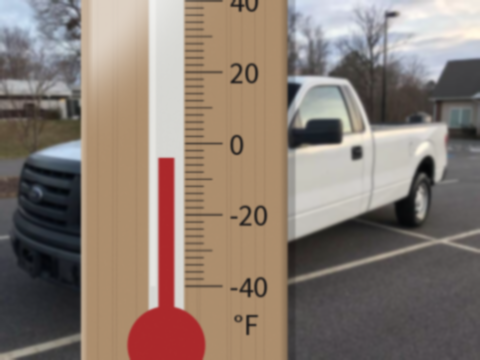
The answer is value=-4 unit=°F
